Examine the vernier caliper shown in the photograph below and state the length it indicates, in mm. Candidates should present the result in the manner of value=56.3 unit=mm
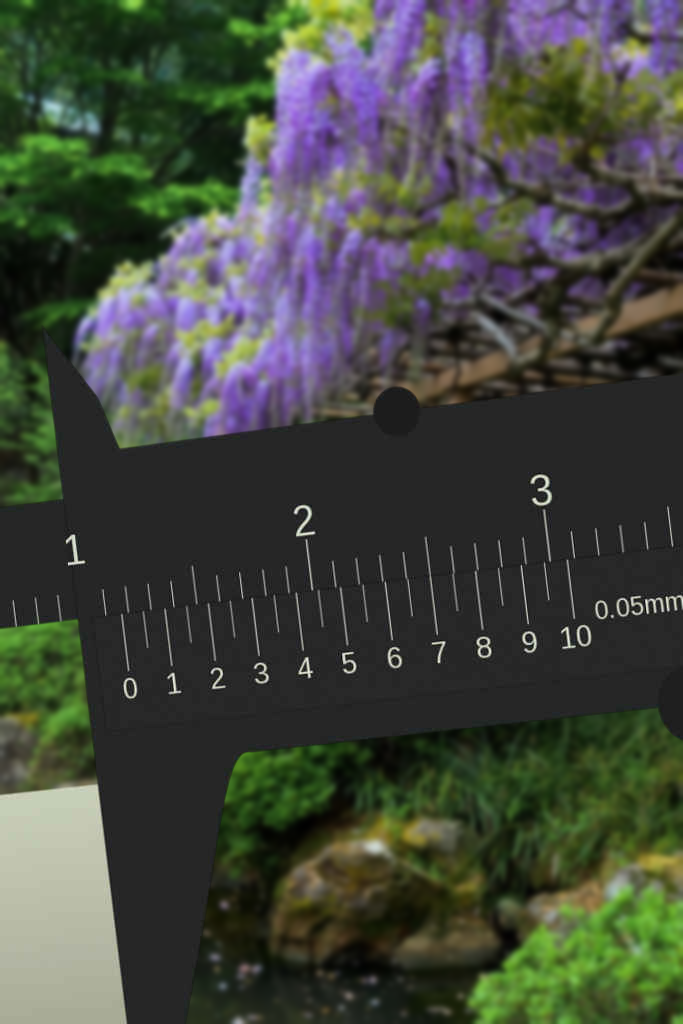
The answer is value=11.70 unit=mm
